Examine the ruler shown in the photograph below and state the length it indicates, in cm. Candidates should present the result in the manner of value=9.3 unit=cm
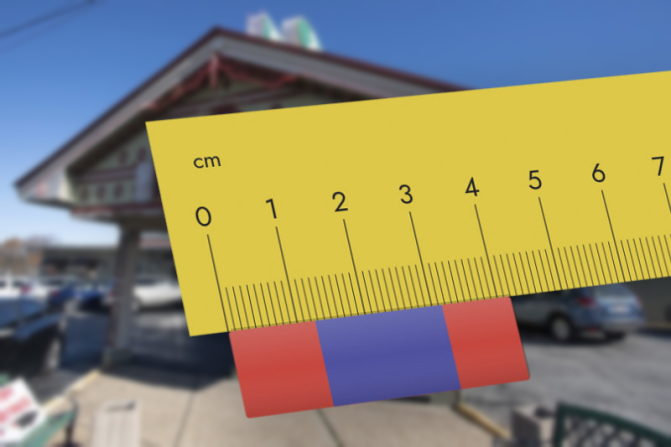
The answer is value=4.2 unit=cm
